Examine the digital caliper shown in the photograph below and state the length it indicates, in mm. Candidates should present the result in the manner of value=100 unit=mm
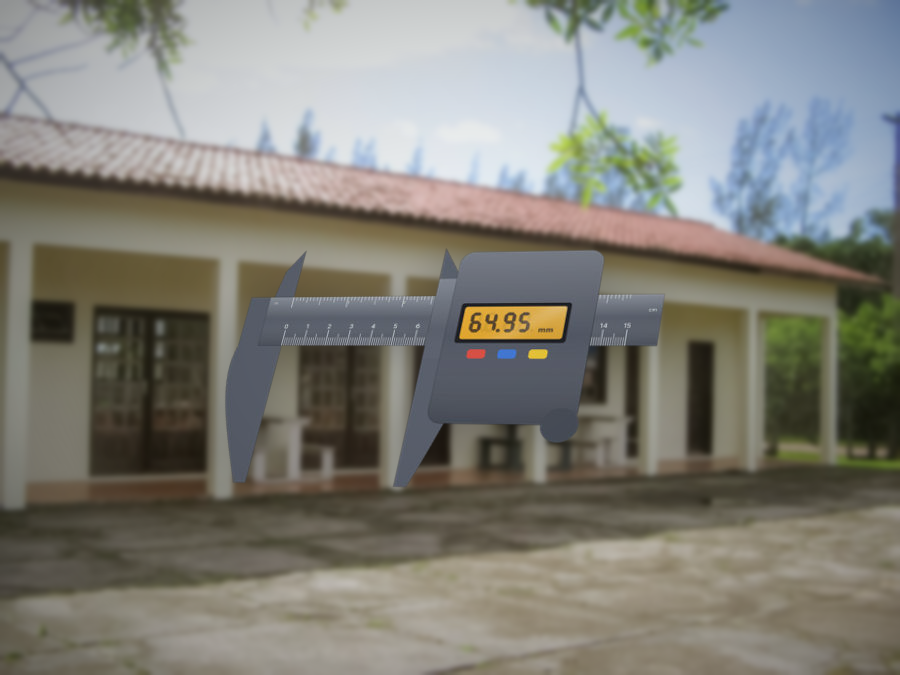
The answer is value=64.95 unit=mm
